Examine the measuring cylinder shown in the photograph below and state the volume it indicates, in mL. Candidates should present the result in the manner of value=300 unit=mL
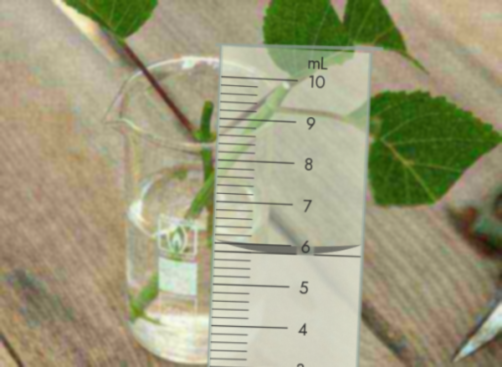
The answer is value=5.8 unit=mL
